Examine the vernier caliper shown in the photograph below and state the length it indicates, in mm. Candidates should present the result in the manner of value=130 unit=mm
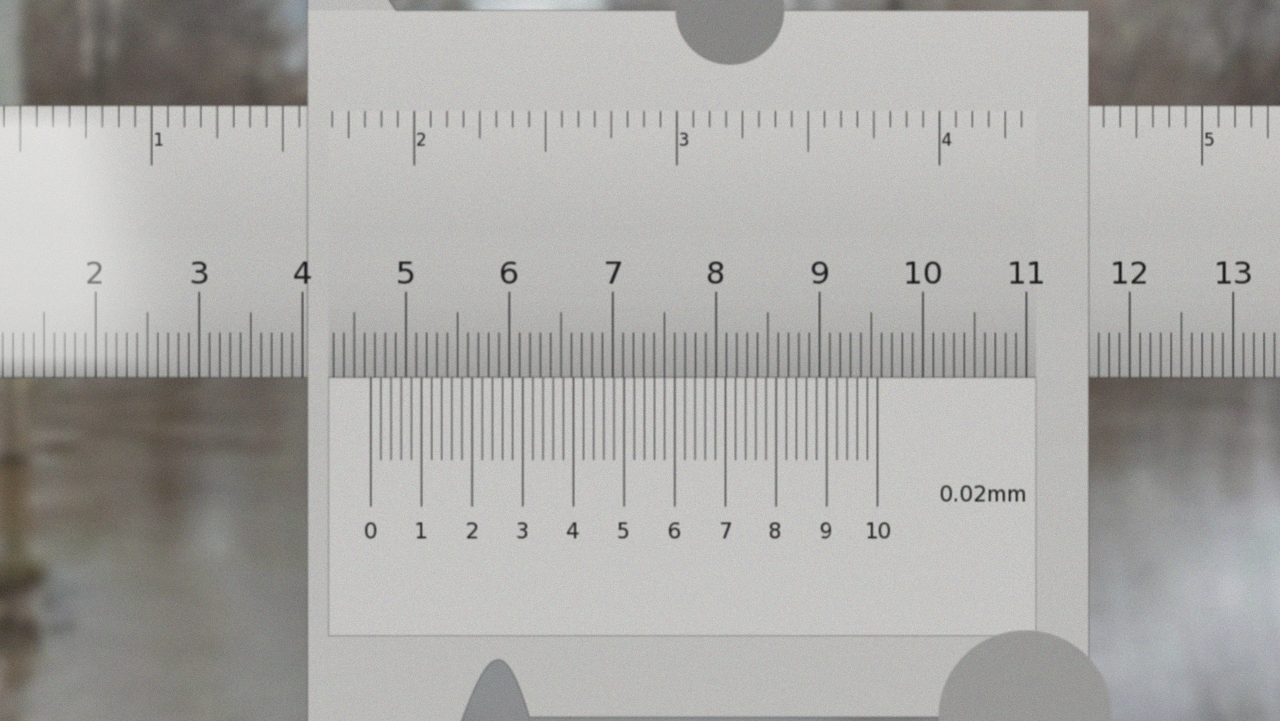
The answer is value=46.6 unit=mm
